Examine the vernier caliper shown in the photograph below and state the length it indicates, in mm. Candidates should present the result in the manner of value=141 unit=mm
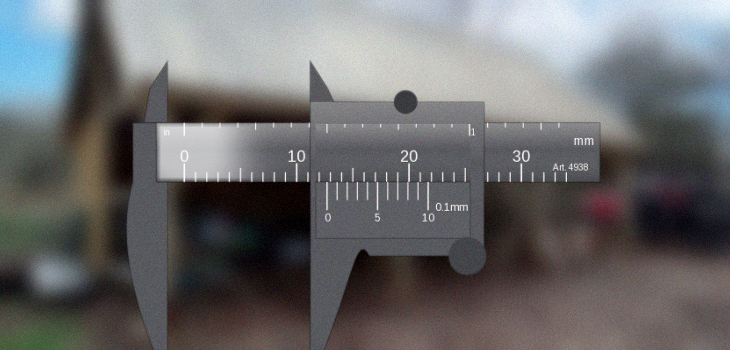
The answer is value=12.7 unit=mm
